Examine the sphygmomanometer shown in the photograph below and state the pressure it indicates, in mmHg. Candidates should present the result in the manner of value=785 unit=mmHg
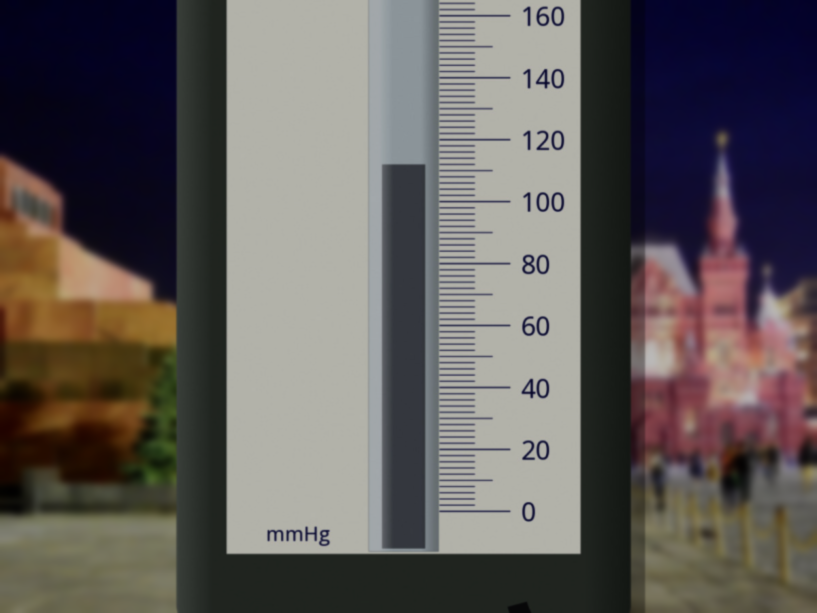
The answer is value=112 unit=mmHg
